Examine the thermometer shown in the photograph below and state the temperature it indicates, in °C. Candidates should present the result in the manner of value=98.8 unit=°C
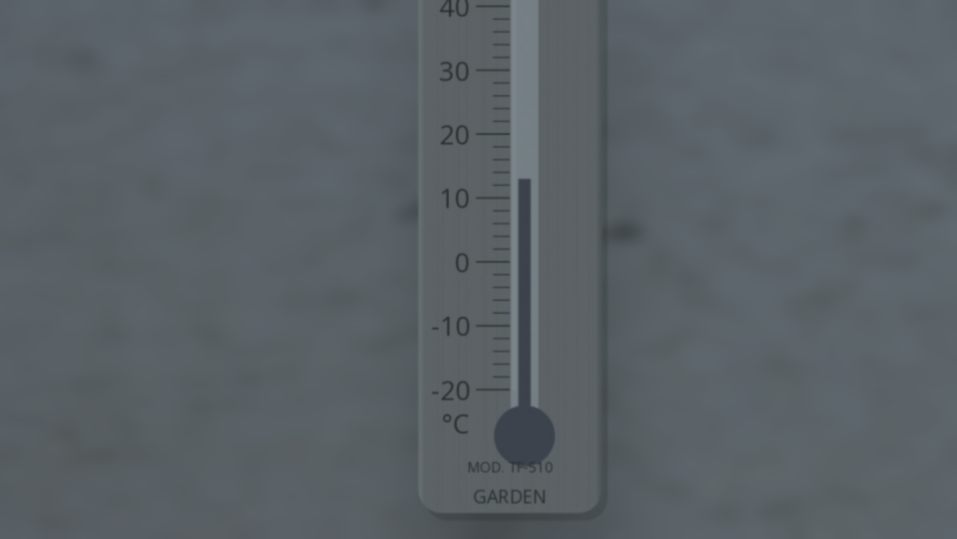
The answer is value=13 unit=°C
